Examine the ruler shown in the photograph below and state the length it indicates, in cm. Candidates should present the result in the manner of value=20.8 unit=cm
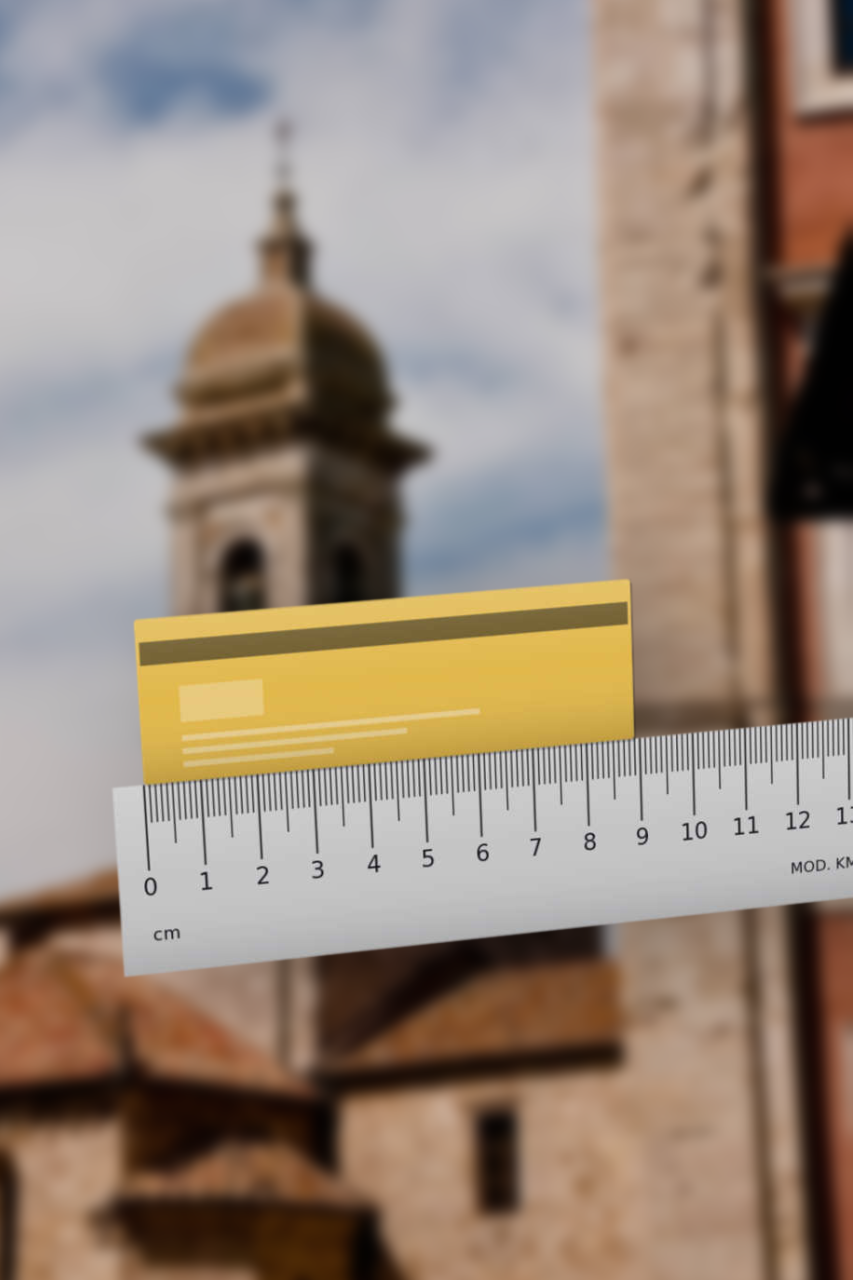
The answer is value=8.9 unit=cm
